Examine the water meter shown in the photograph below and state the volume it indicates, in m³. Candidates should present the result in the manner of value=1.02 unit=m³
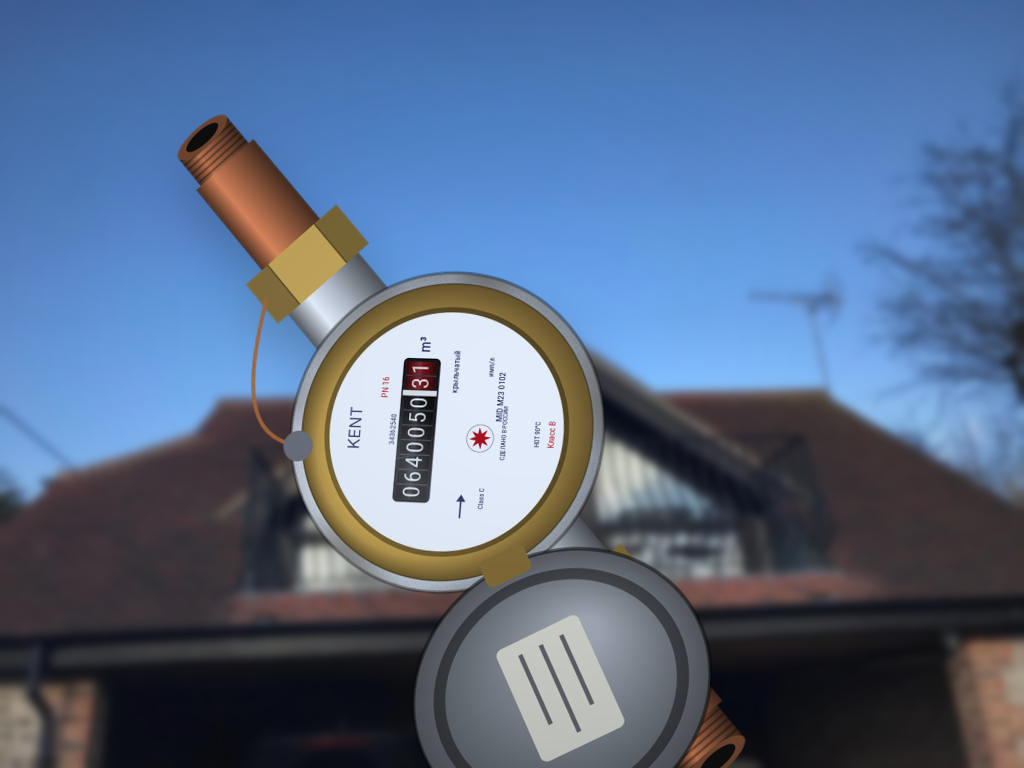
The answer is value=640050.31 unit=m³
